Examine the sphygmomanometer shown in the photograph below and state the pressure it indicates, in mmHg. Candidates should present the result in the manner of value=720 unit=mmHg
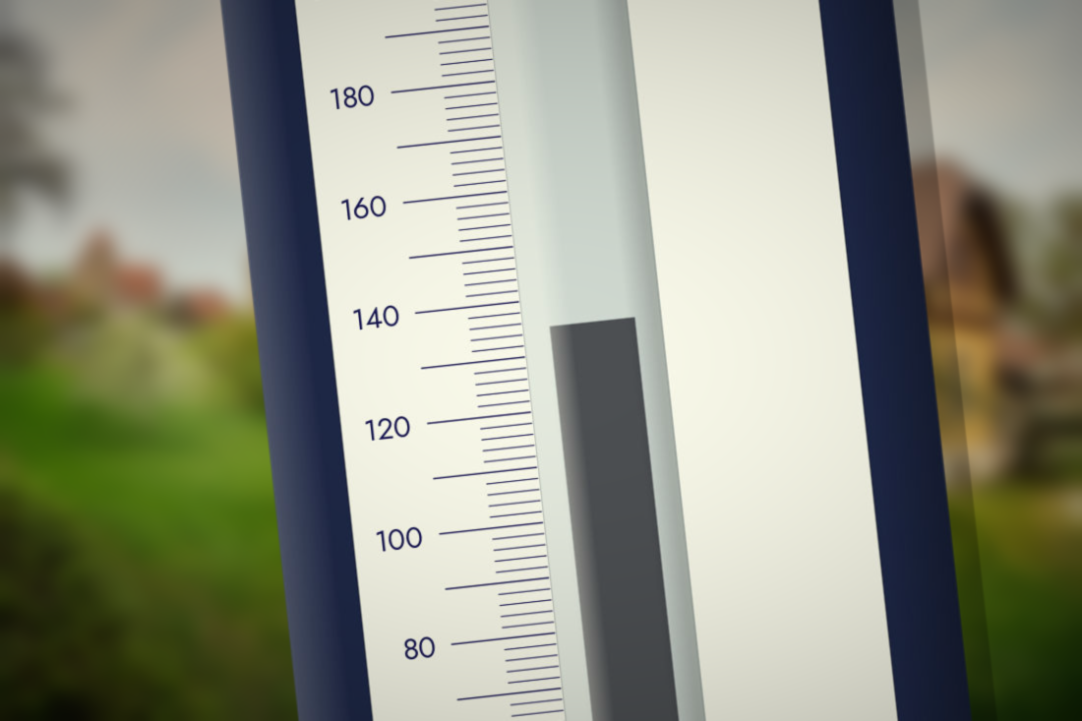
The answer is value=135 unit=mmHg
